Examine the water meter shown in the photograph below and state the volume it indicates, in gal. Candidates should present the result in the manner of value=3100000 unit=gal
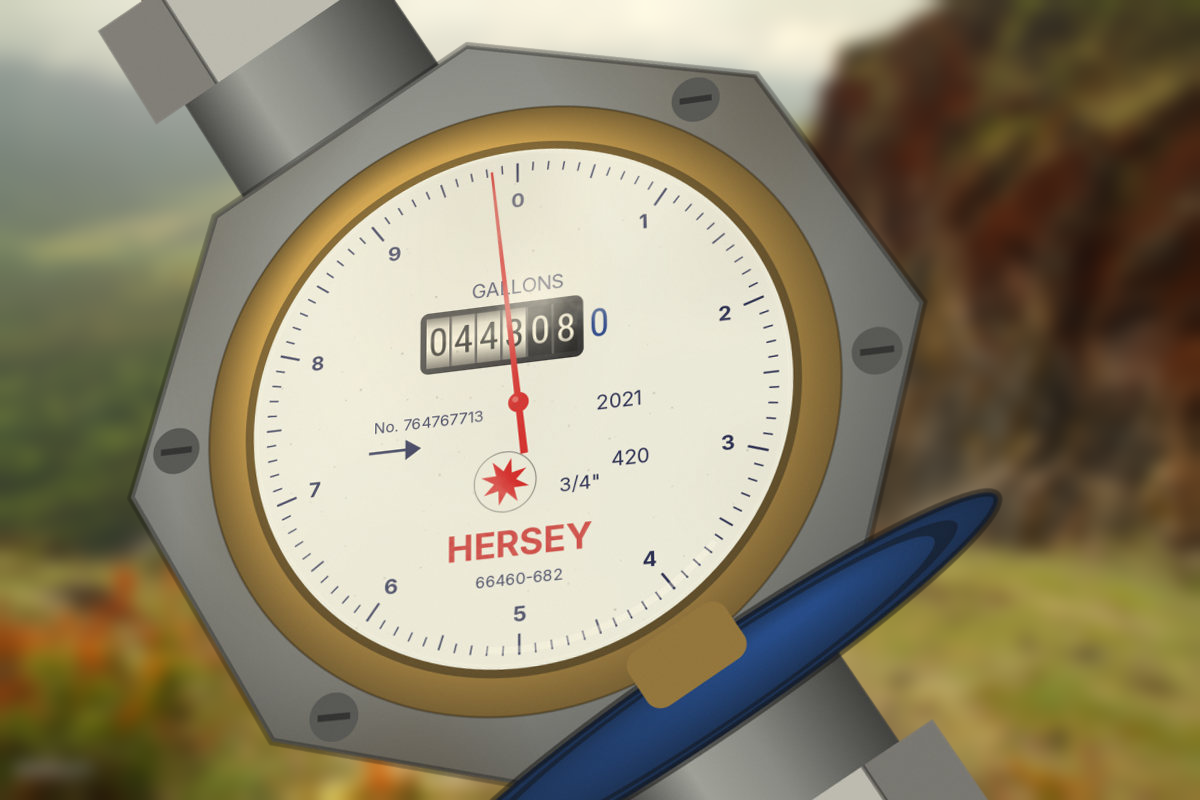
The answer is value=443079.8 unit=gal
